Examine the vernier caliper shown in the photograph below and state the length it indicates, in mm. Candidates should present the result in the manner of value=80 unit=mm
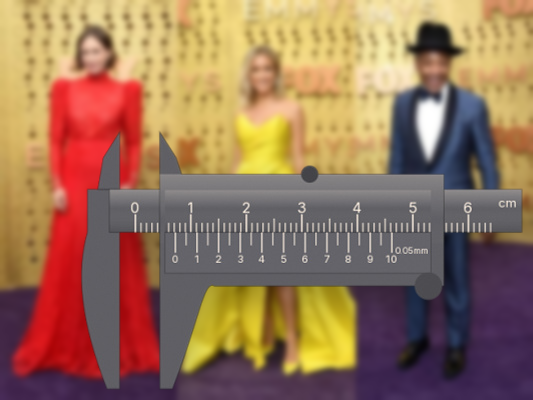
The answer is value=7.2 unit=mm
